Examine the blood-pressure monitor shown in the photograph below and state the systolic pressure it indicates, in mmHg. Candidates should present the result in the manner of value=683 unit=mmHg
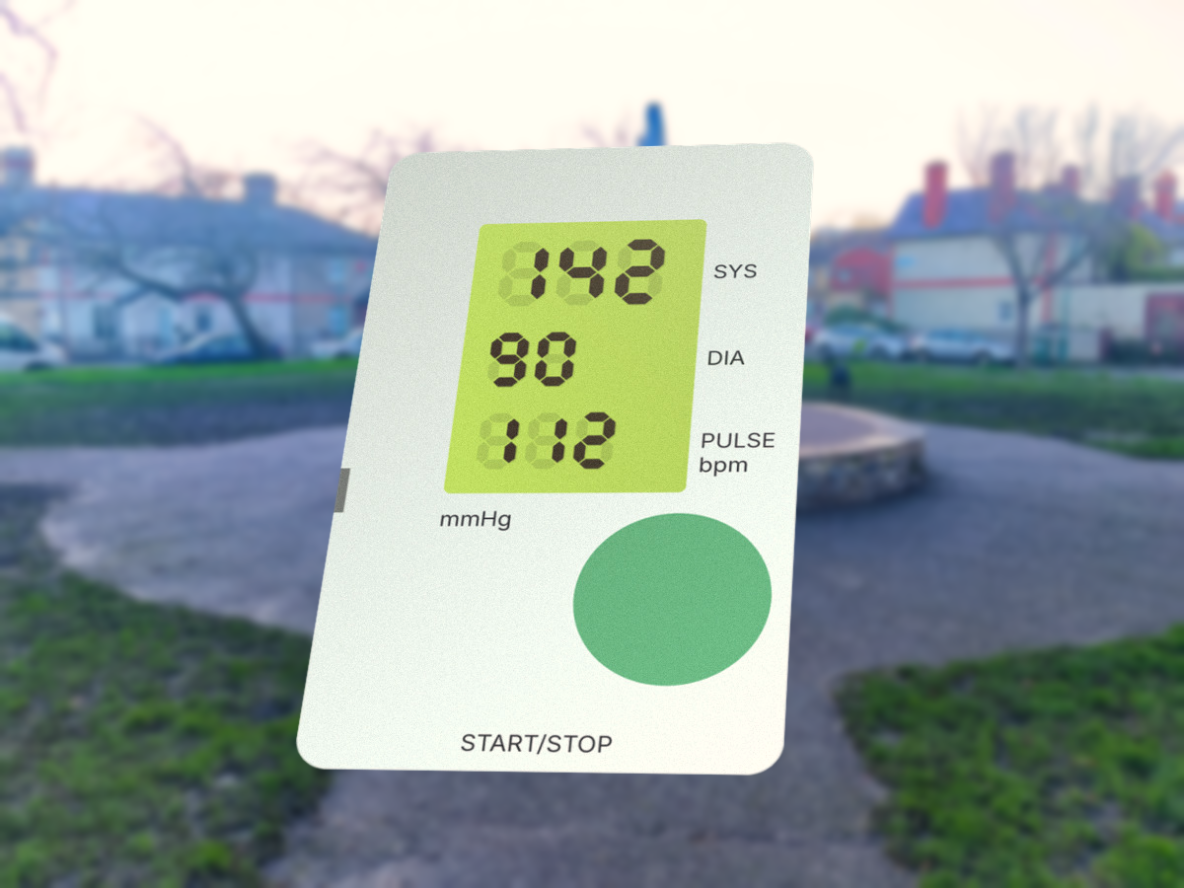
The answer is value=142 unit=mmHg
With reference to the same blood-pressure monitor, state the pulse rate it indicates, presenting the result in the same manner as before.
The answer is value=112 unit=bpm
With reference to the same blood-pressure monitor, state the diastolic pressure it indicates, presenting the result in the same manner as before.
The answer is value=90 unit=mmHg
